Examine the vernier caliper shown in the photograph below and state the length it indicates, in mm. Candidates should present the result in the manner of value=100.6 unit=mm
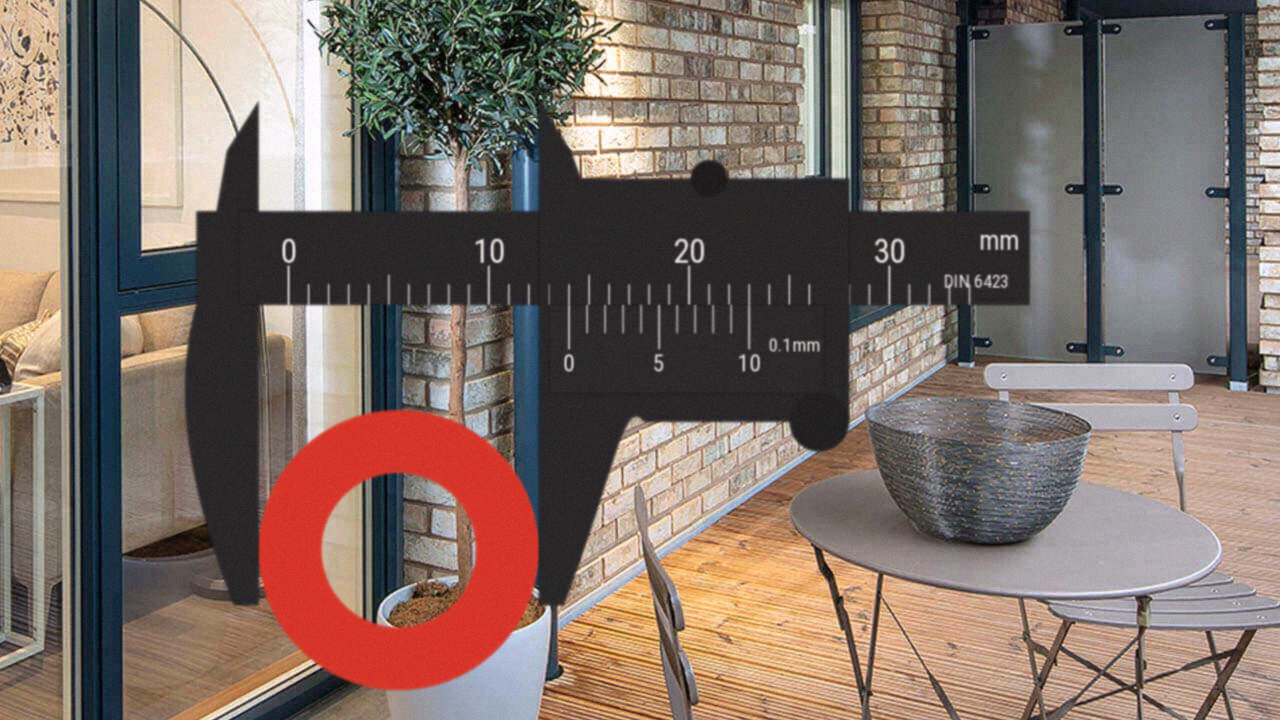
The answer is value=14.0 unit=mm
